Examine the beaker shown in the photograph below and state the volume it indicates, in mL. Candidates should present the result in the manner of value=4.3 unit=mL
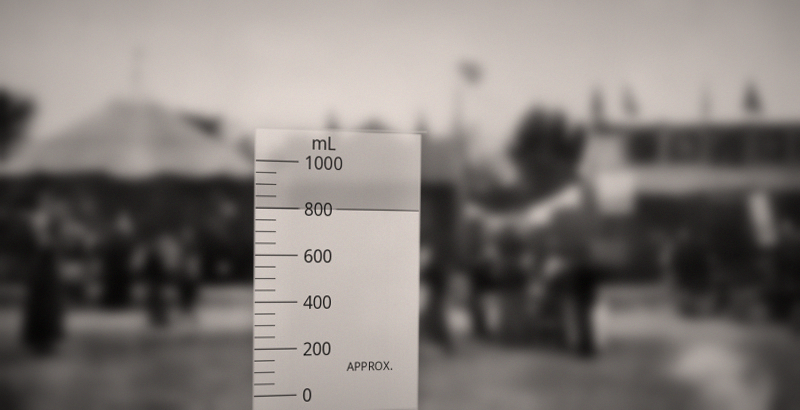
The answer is value=800 unit=mL
